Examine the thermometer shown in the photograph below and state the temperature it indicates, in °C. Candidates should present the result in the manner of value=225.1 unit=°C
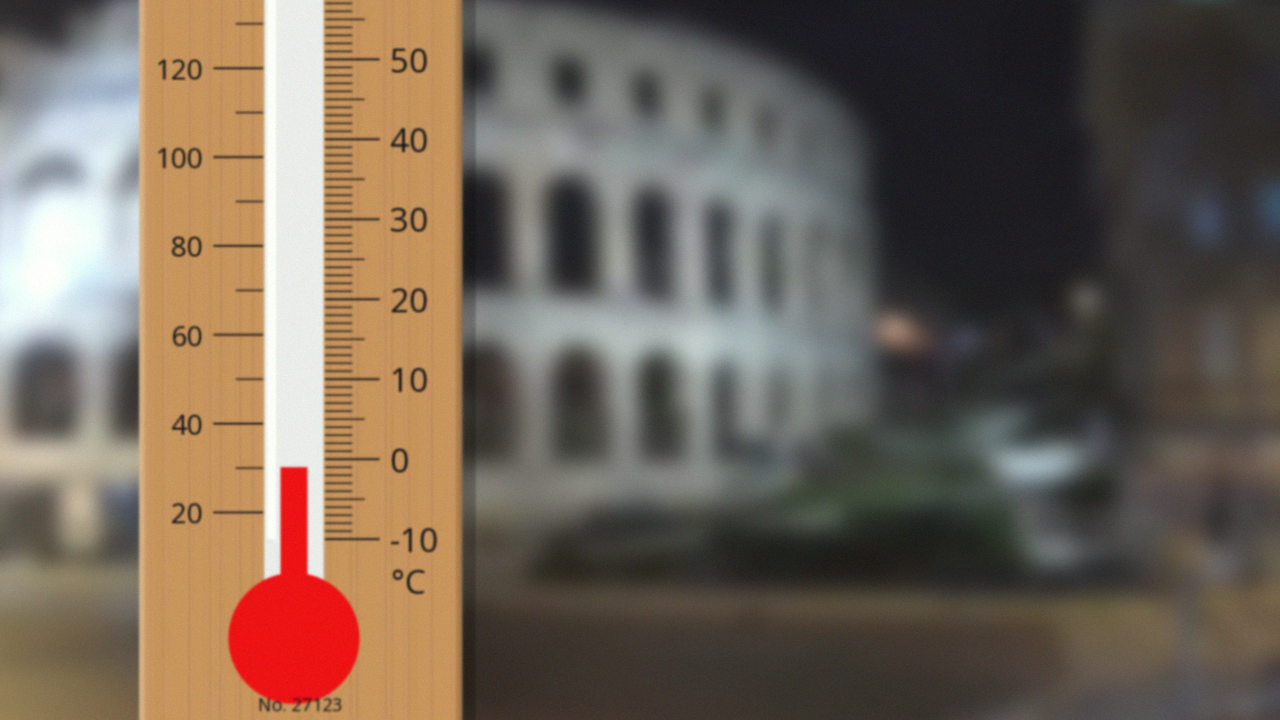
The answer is value=-1 unit=°C
